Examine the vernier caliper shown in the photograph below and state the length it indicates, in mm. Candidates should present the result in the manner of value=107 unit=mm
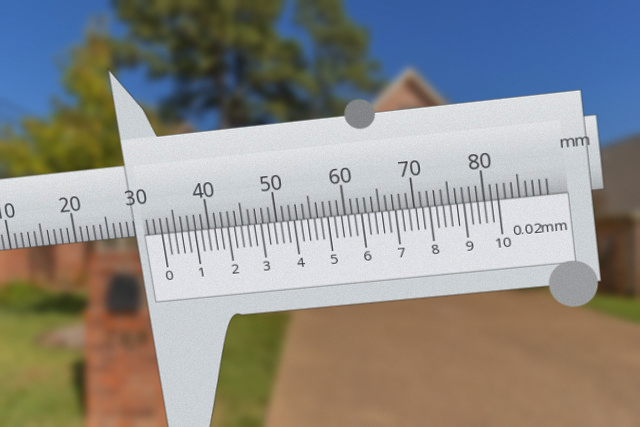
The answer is value=33.0 unit=mm
